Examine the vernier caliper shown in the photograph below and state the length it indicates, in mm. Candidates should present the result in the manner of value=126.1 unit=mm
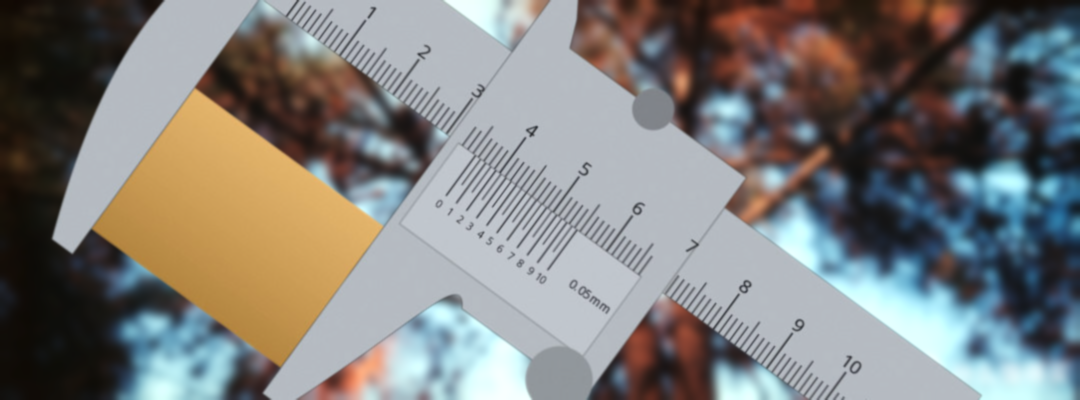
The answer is value=35.5 unit=mm
